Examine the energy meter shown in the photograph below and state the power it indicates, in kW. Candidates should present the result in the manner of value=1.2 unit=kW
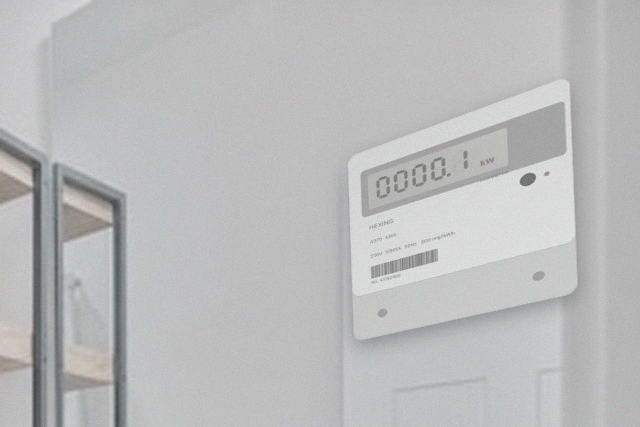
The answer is value=0.1 unit=kW
